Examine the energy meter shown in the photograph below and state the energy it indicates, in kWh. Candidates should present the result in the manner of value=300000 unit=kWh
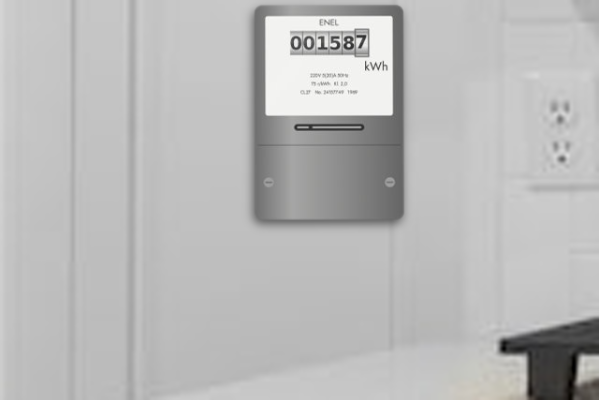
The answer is value=158.7 unit=kWh
